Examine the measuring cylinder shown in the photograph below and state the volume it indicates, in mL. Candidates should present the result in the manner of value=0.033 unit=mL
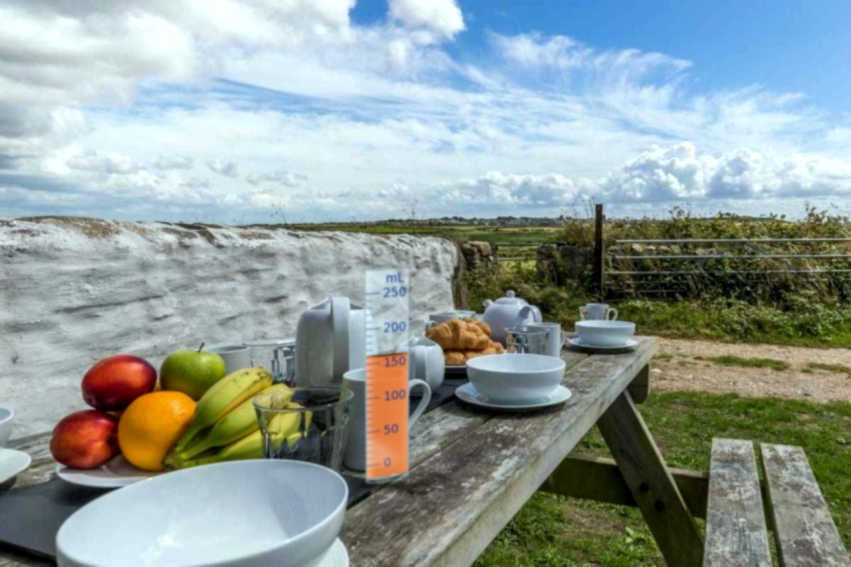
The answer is value=160 unit=mL
